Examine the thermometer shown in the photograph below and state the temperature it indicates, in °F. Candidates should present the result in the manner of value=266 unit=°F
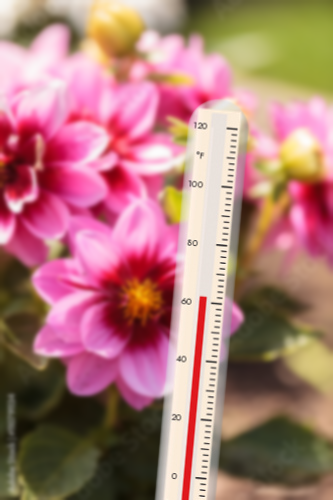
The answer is value=62 unit=°F
